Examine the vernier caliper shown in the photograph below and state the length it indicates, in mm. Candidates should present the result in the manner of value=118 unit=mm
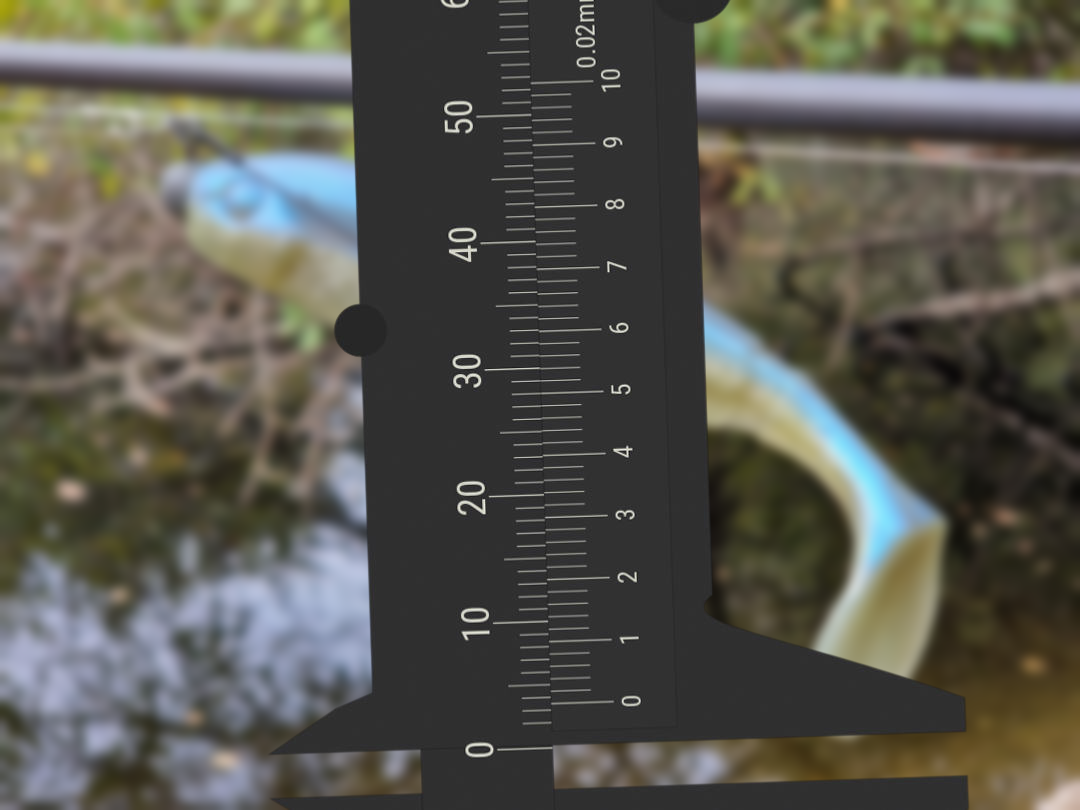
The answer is value=3.5 unit=mm
